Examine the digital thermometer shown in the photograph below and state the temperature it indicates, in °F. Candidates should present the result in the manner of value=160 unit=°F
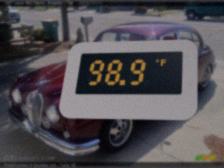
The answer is value=98.9 unit=°F
